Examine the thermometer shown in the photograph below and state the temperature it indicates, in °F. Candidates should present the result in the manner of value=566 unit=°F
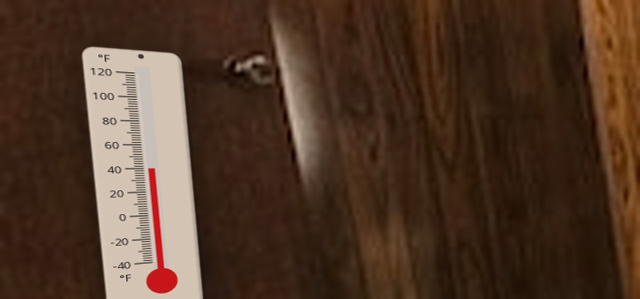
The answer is value=40 unit=°F
